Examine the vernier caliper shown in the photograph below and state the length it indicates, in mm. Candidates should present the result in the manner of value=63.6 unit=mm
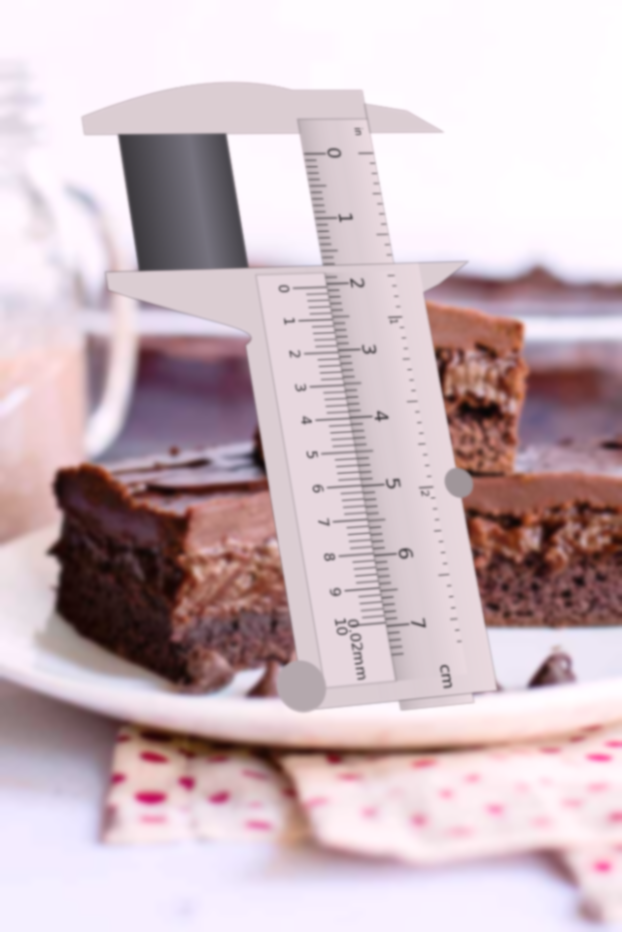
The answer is value=20.5 unit=mm
